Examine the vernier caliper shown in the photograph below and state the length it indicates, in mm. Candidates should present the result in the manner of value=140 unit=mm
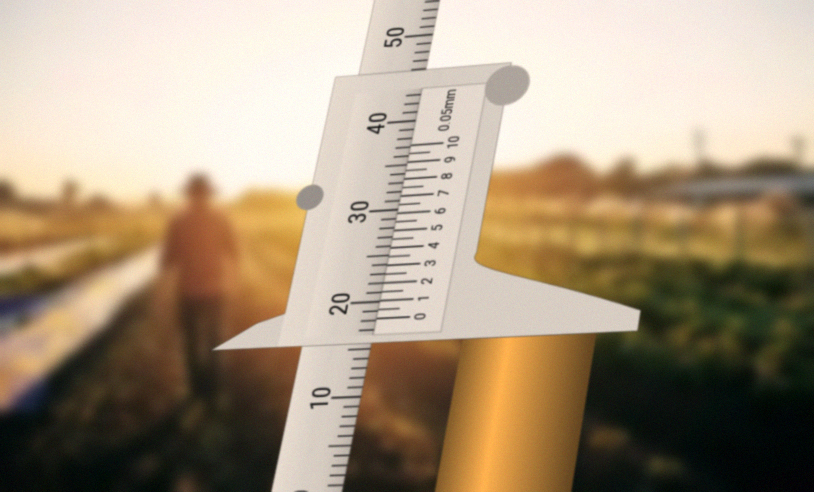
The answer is value=18.2 unit=mm
